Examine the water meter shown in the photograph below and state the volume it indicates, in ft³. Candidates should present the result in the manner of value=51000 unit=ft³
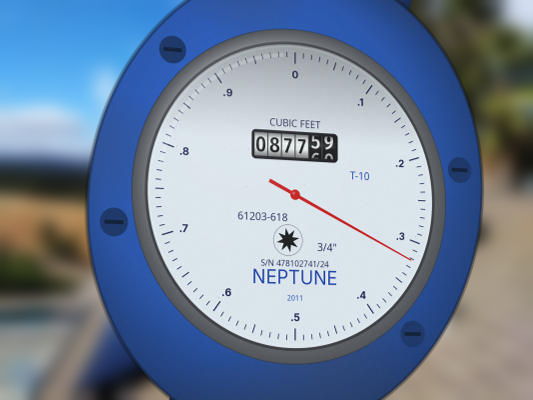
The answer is value=87759.32 unit=ft³
